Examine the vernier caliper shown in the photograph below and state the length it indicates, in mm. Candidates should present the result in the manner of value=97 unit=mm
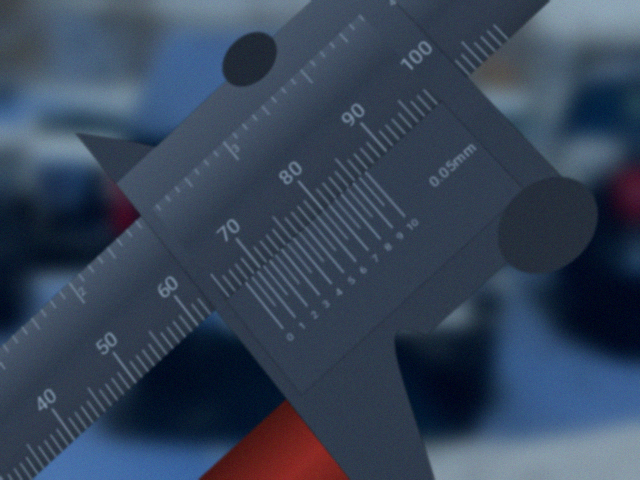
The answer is value=67.6 unit=mm
